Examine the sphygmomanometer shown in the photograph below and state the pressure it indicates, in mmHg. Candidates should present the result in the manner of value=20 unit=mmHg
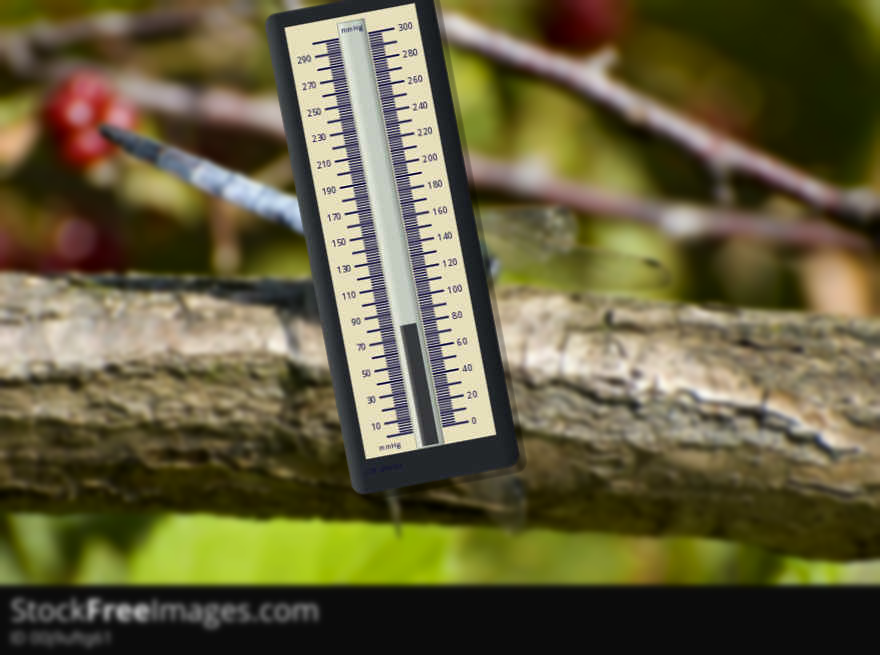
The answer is value=80 unit=mmHg
